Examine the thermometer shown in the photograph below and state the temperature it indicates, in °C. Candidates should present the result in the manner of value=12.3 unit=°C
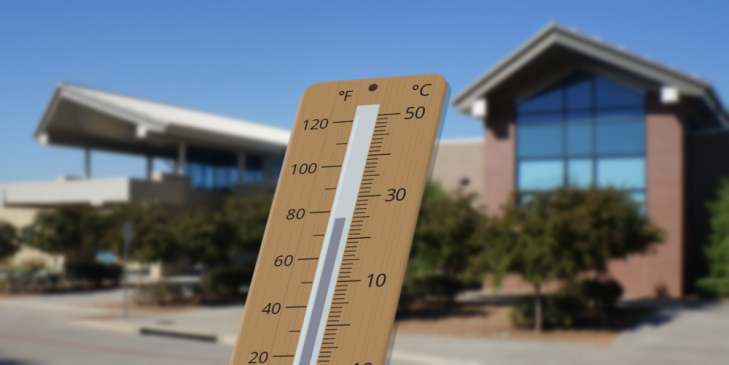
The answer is value=25 unit=°C
